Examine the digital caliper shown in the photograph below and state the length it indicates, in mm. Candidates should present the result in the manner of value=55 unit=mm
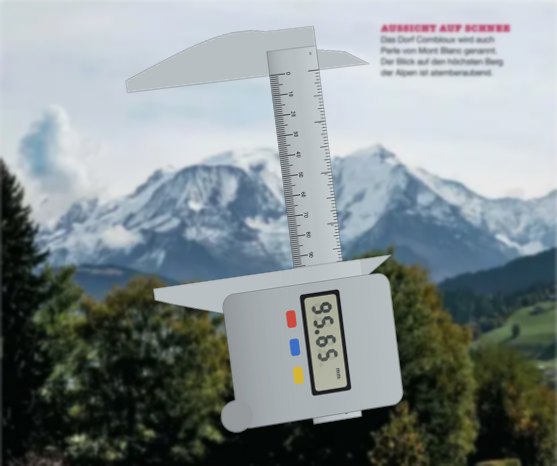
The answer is value=95.65 unit=mm
